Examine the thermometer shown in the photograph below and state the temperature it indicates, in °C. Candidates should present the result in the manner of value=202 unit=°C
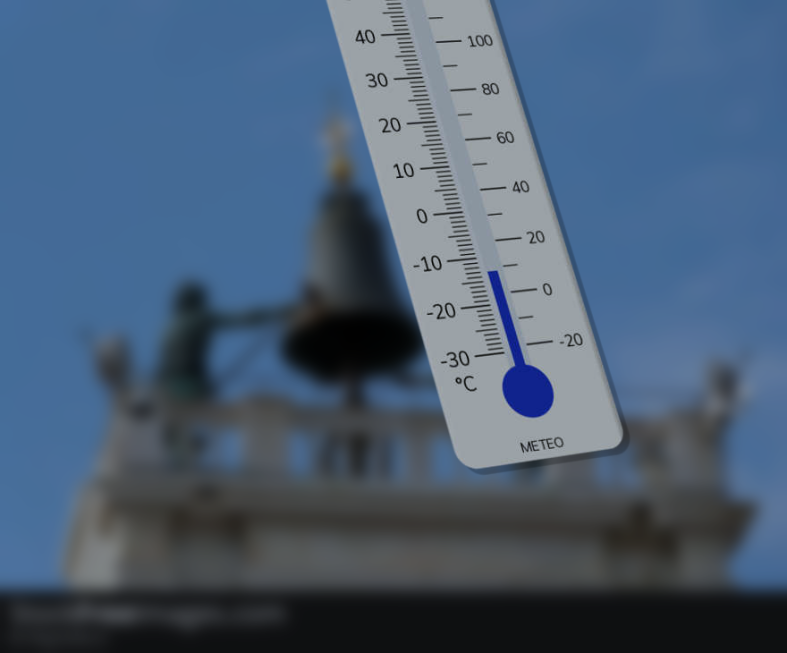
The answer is value=-13 unit=°C
